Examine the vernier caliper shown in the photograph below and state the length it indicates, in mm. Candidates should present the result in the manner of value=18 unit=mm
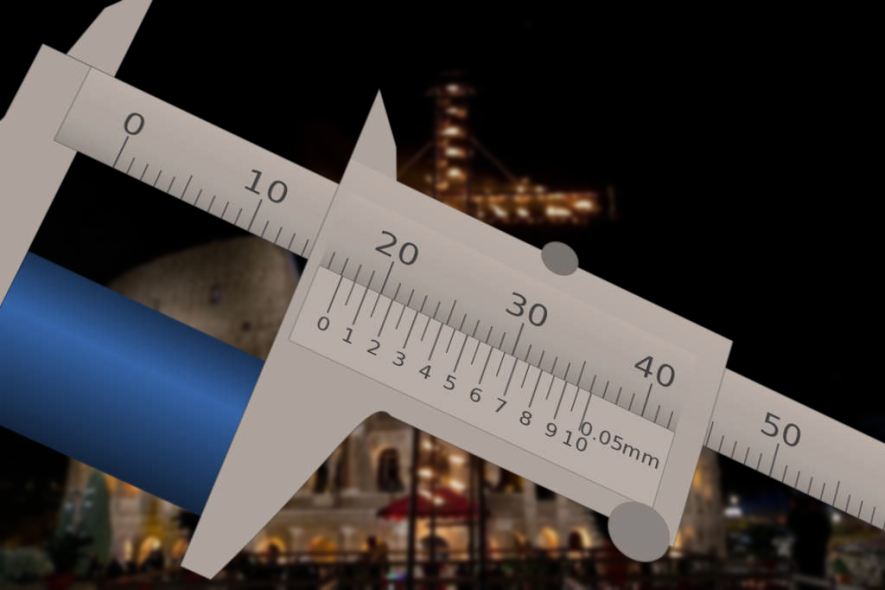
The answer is value=17.1 unit=mm
